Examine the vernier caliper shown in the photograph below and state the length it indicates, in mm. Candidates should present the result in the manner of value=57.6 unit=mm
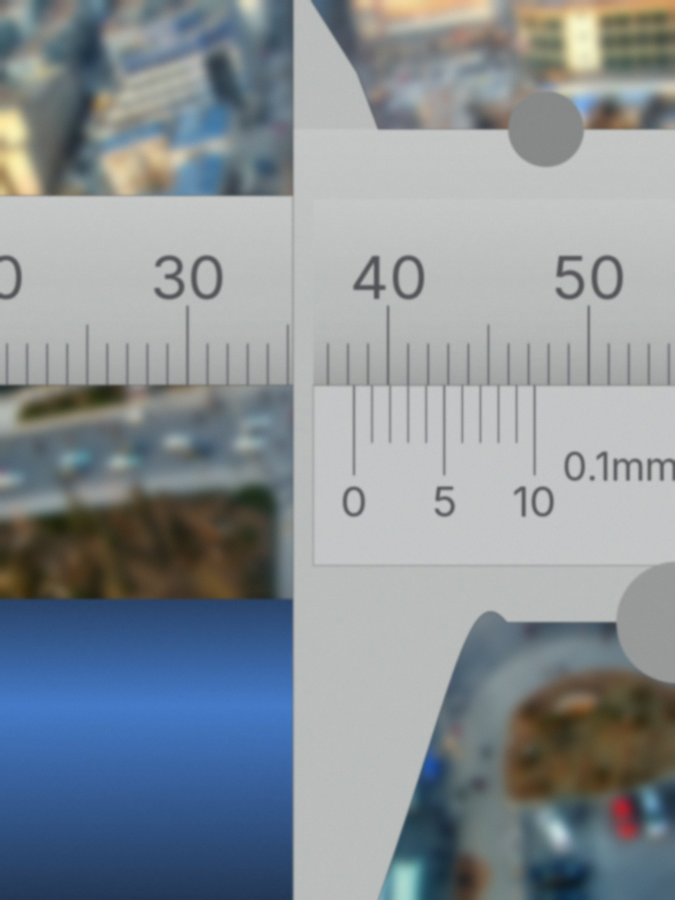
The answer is value=38.3 unit=mm
